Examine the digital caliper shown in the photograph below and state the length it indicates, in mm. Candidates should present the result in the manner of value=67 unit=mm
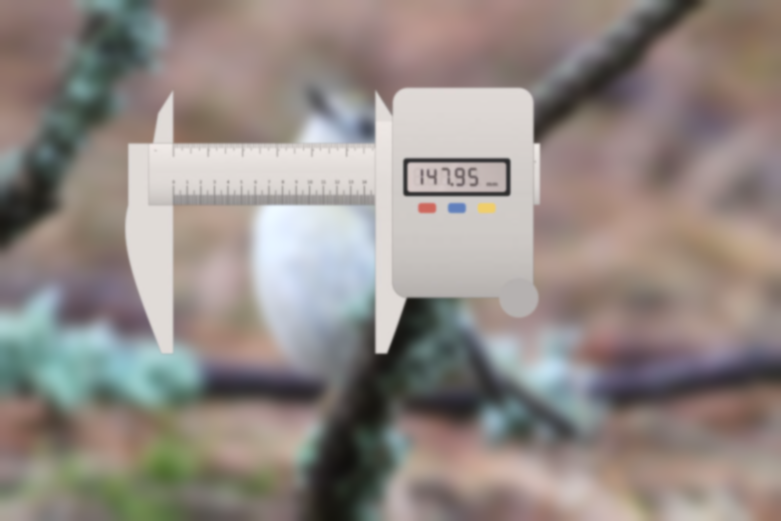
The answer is value=147.95 unit=mm
